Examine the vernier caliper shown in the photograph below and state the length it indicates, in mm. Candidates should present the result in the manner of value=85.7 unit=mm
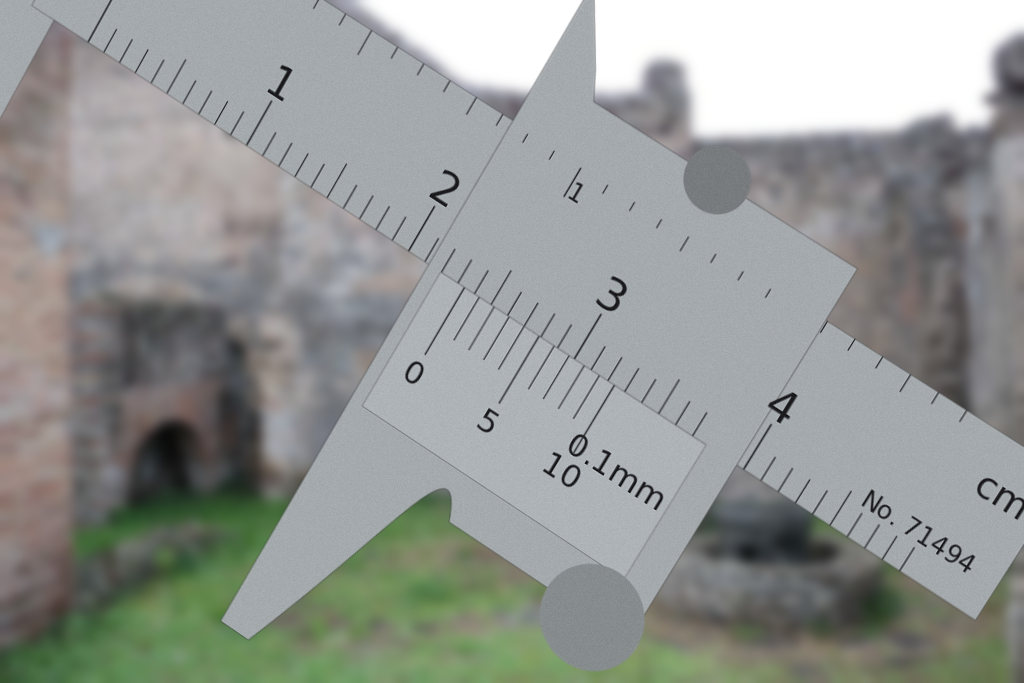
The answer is value=23.4 unit=mm
